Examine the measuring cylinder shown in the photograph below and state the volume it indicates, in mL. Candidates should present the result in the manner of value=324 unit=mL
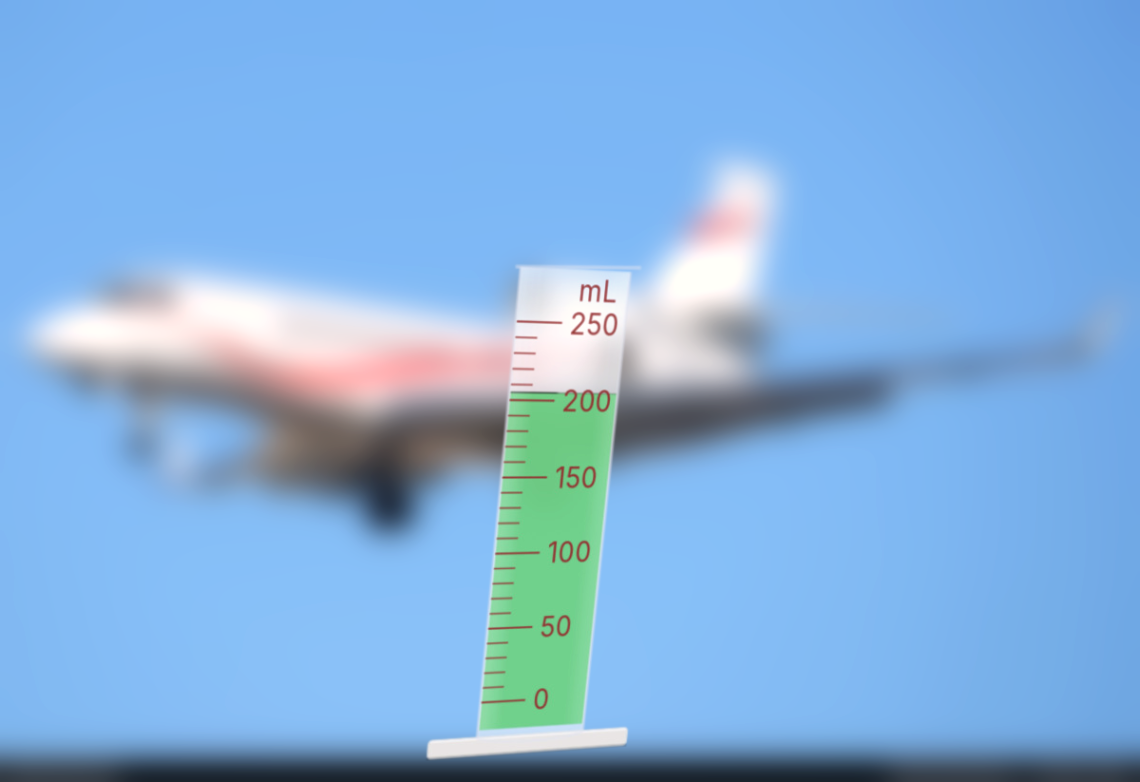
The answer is value=205 unit=mL
